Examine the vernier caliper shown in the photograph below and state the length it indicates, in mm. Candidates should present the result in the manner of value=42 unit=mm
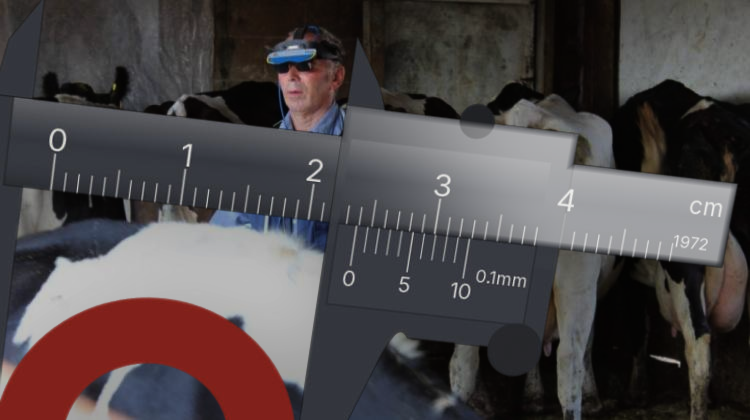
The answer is value=23.8 unit=mm
